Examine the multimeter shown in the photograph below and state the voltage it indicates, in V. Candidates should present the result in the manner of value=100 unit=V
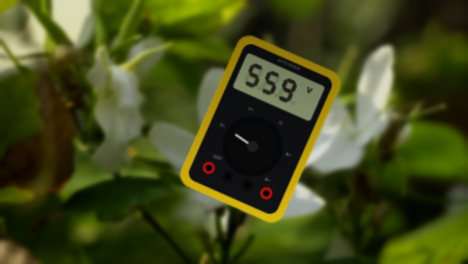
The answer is value=559 unit=V
